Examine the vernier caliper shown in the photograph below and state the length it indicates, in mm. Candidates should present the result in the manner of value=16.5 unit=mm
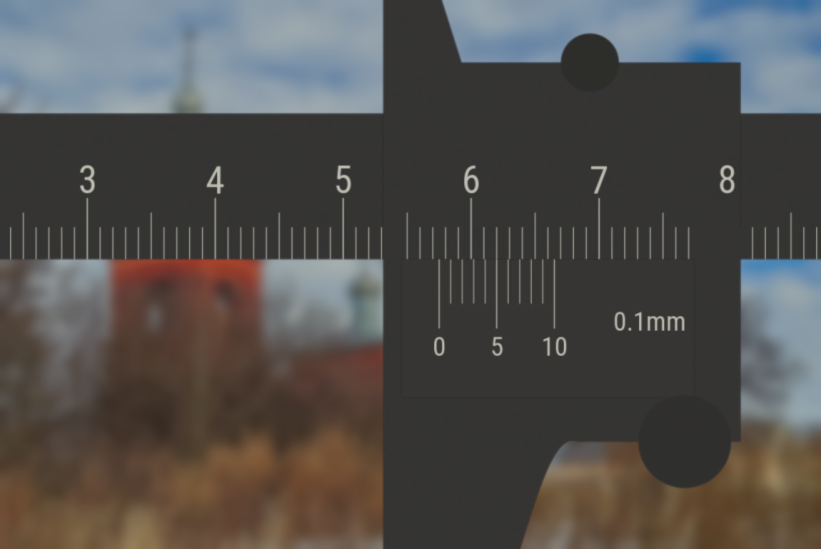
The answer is value=57.5 unit=mm
